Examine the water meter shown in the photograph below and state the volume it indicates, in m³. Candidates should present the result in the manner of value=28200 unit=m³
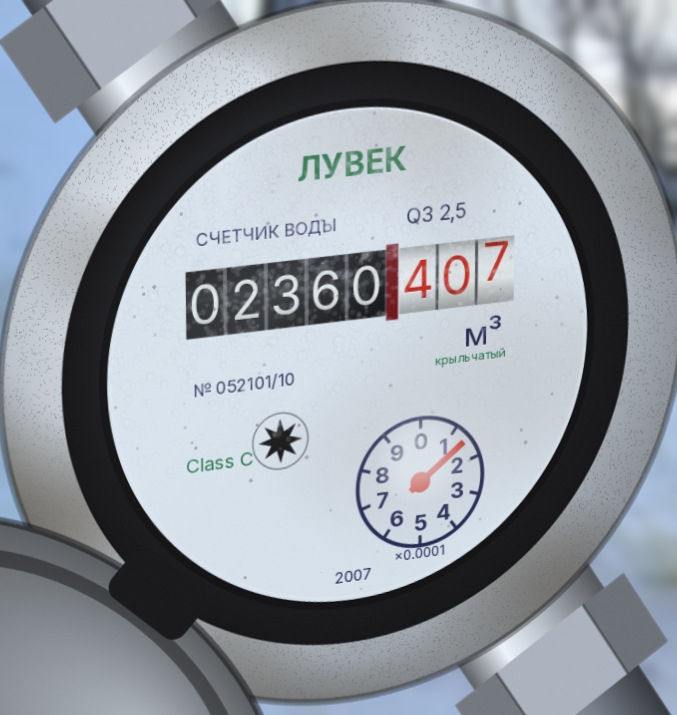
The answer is value=2360.4071 unit=m³
